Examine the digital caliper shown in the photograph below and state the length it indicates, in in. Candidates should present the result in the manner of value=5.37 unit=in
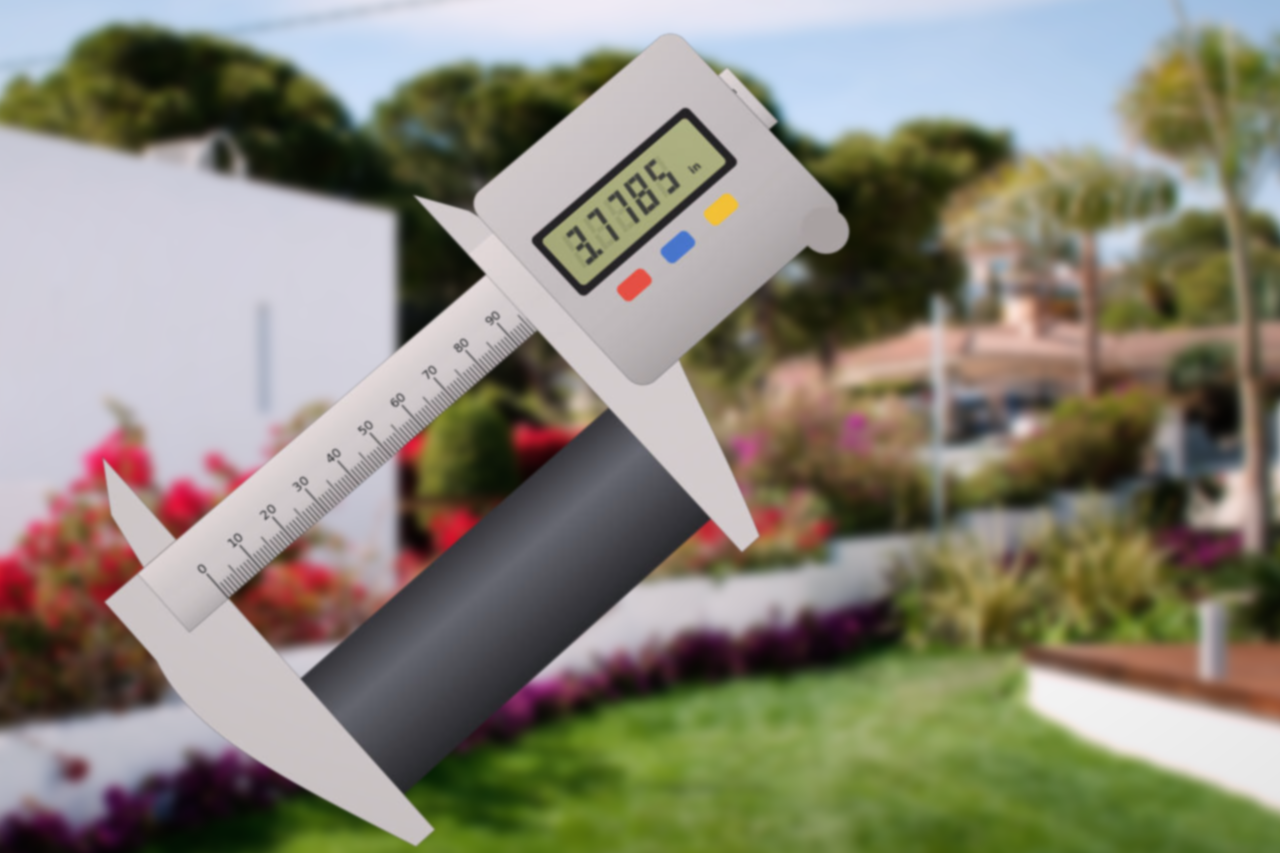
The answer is value=3.7785 unit=in
